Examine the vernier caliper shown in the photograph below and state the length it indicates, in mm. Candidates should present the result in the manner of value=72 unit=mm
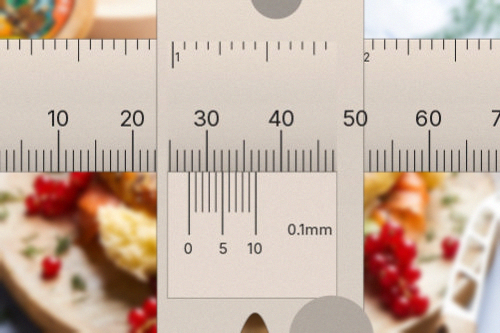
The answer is value=27.6 unit=mm
